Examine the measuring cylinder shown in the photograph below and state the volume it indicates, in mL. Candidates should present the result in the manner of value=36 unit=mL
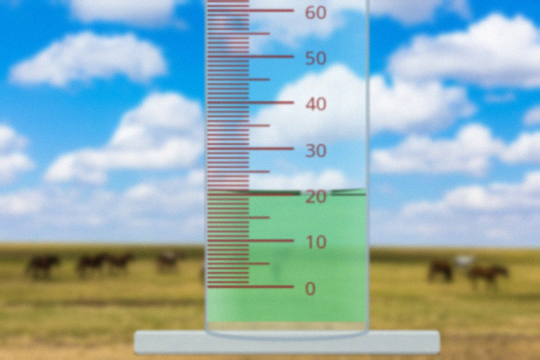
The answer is value=20 unit=mL
